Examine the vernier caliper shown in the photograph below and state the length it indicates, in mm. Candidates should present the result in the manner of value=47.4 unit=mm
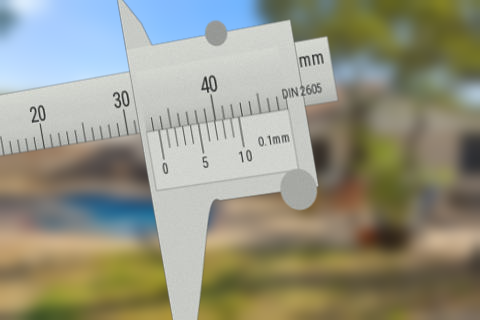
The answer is value=33.6 unit=mm
